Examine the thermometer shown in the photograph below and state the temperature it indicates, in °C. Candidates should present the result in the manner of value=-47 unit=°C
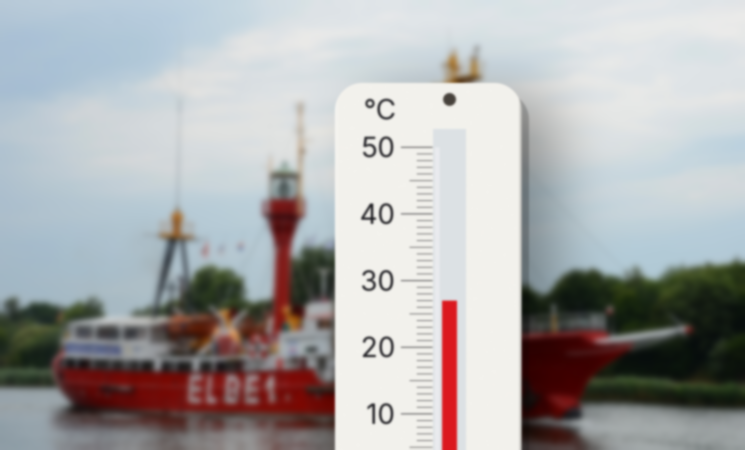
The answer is value=27 unit=°C
